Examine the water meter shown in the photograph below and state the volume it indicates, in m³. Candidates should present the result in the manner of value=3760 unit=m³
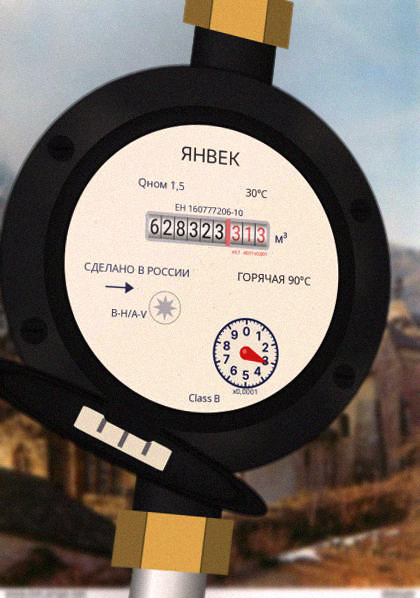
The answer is value=628323.3133 unit=m³
